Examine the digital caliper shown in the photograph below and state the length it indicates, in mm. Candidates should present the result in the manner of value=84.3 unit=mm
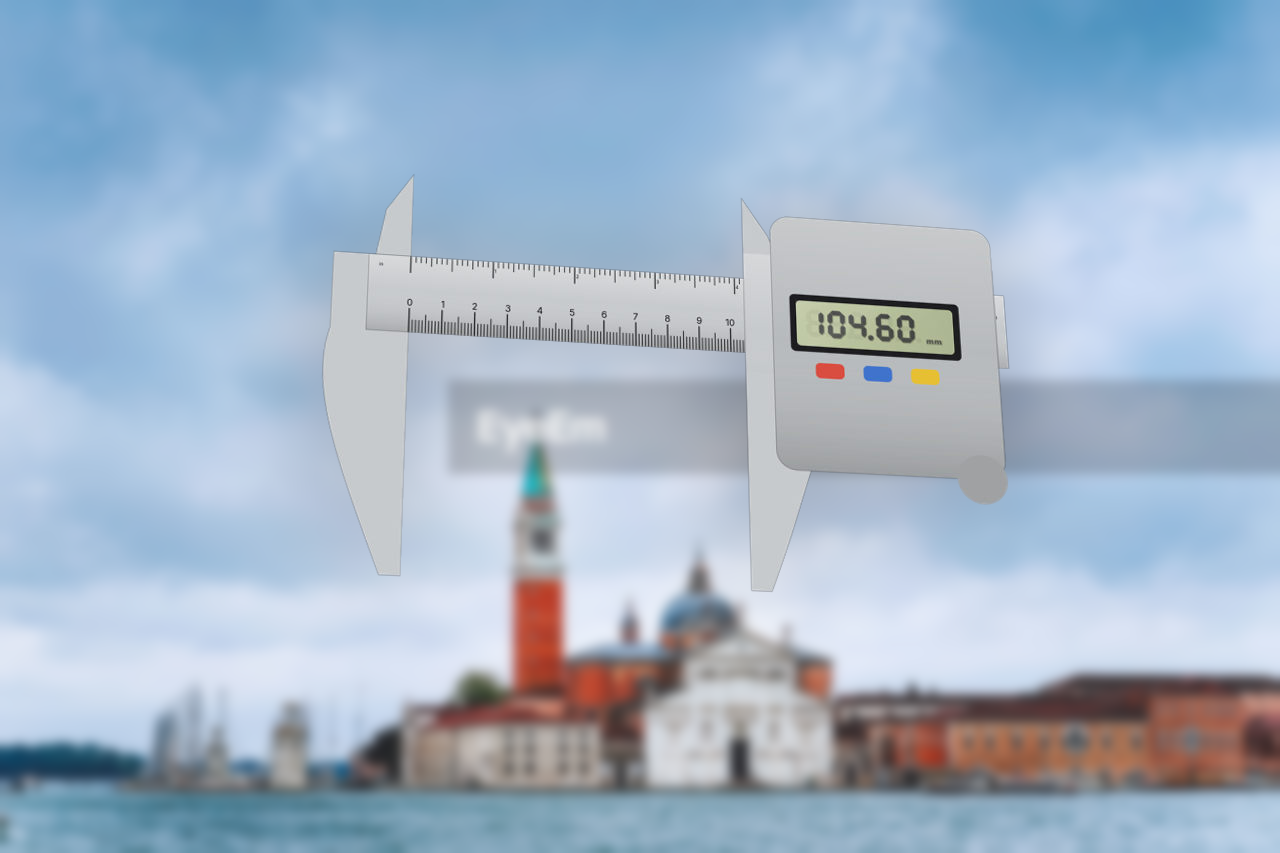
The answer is value=104.60 unit=mm
